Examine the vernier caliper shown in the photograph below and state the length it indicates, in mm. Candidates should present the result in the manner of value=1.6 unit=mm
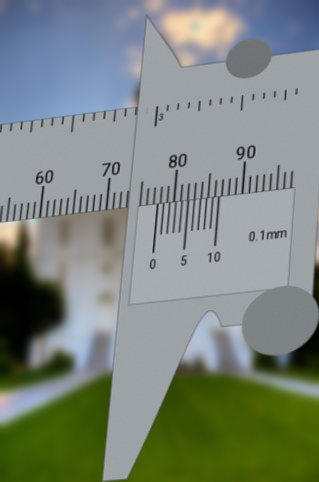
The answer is value=77.6 unit=mm
